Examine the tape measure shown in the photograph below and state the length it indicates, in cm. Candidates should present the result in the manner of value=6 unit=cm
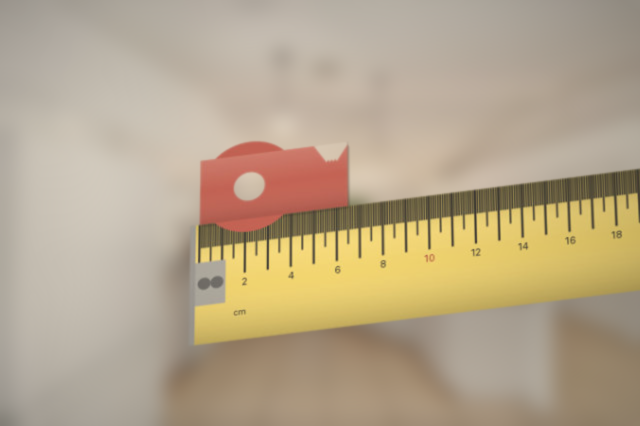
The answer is value=6.5 unit=cm
